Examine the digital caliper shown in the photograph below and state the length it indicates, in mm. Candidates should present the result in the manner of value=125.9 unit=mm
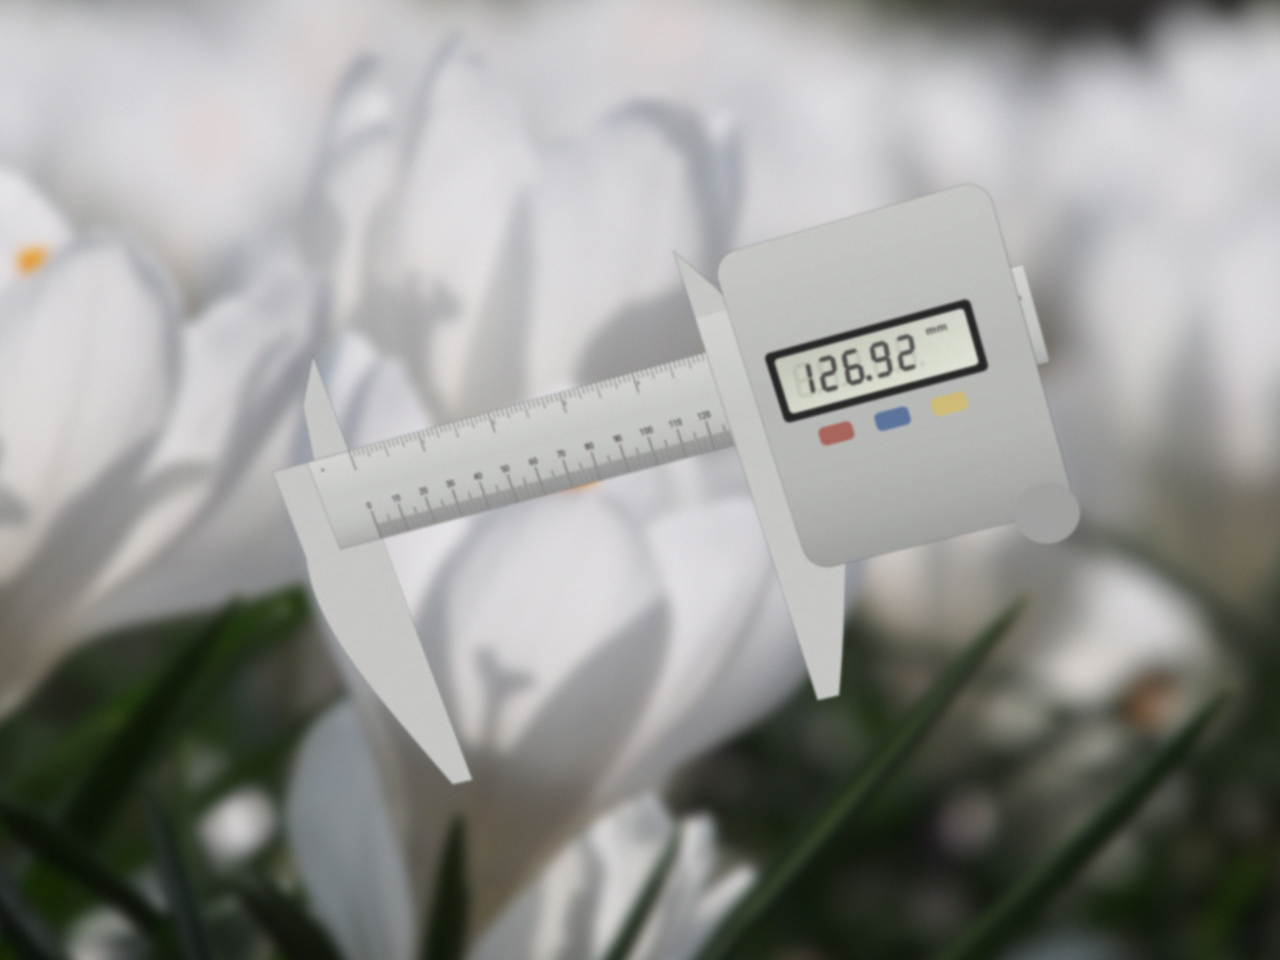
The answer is value=126.92 unit=mm
